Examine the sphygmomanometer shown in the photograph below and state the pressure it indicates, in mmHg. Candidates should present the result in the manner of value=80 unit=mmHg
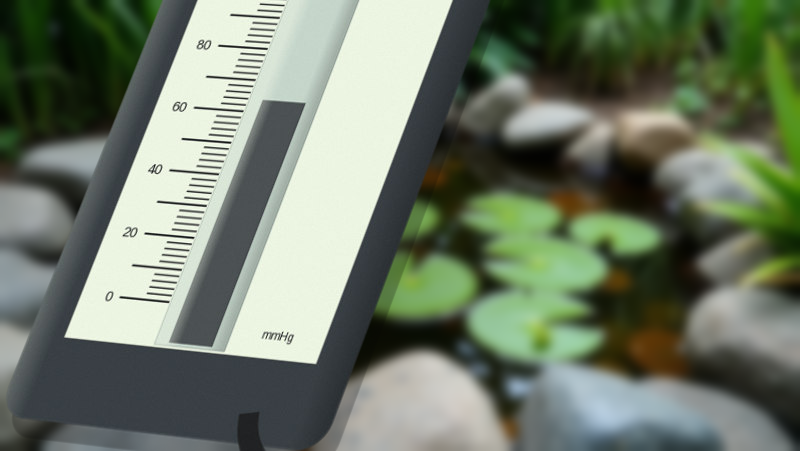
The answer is value=64 unit=mmHg
